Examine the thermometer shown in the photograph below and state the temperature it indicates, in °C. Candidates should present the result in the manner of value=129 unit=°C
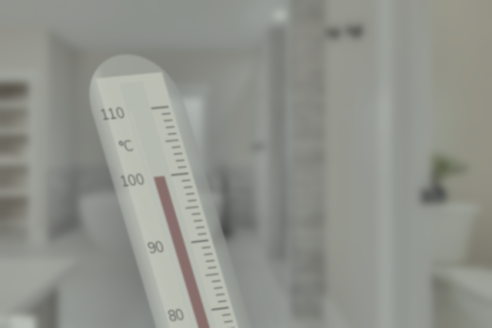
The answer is value=100 unit=°C
